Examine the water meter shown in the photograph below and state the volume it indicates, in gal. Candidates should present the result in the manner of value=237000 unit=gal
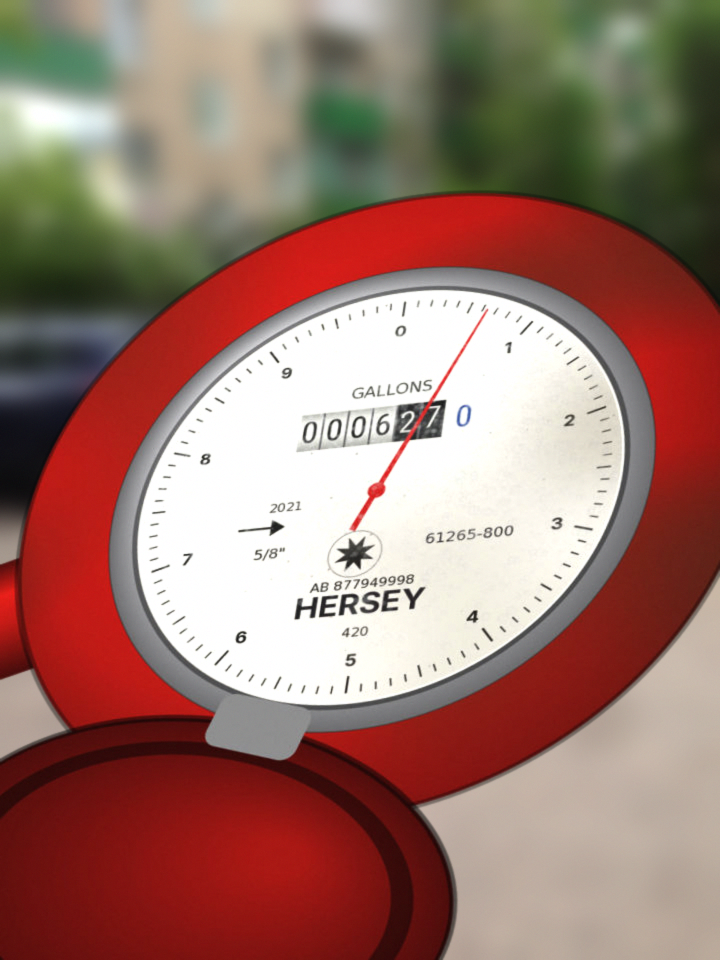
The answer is value=6270.6 unit=gal
